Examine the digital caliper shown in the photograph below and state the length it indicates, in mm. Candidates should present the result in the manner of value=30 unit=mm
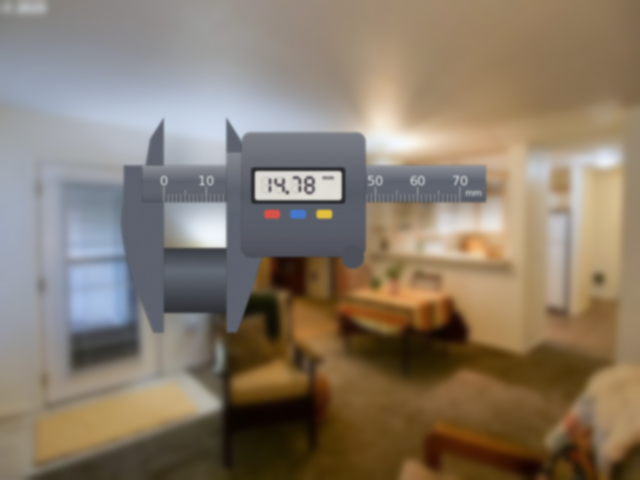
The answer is value=14.78 unit=mm
